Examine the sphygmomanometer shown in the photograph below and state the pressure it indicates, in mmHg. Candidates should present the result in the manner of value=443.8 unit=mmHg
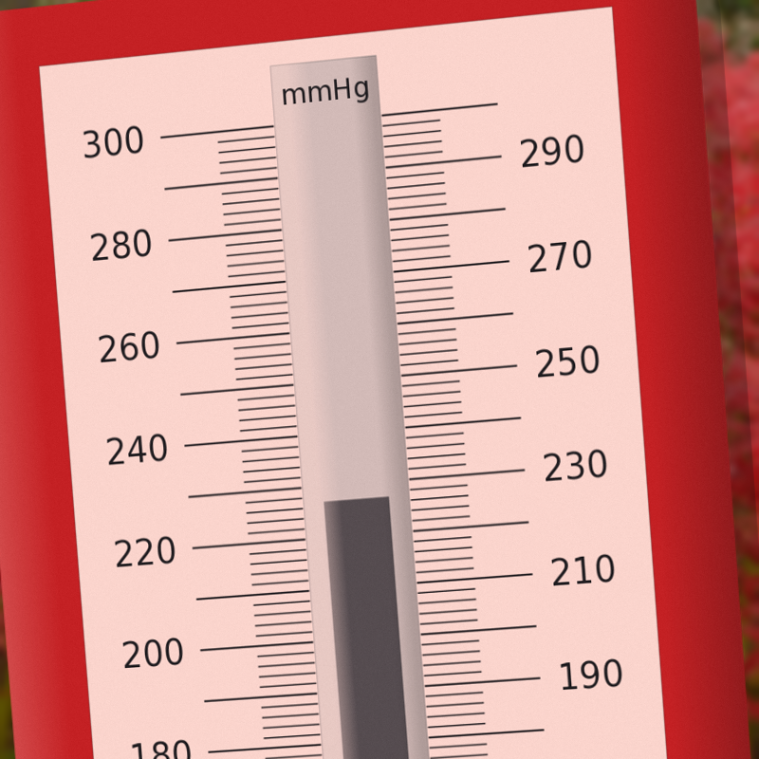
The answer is value=227 unit=mmHg
